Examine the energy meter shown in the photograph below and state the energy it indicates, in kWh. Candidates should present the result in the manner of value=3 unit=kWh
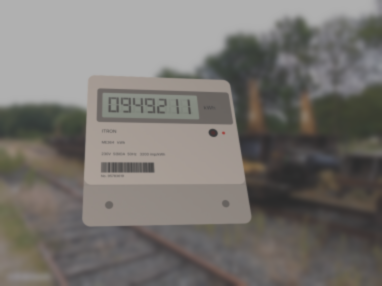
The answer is value=949211 unit=kWh
